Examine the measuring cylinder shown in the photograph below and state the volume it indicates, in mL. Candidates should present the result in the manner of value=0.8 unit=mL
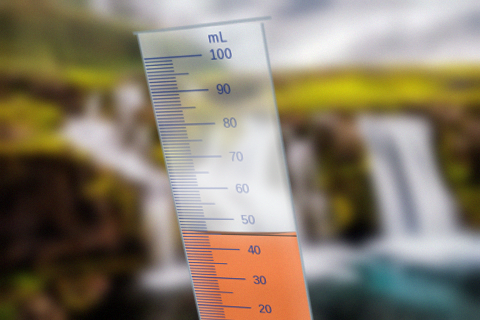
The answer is value=45 unit=mL
